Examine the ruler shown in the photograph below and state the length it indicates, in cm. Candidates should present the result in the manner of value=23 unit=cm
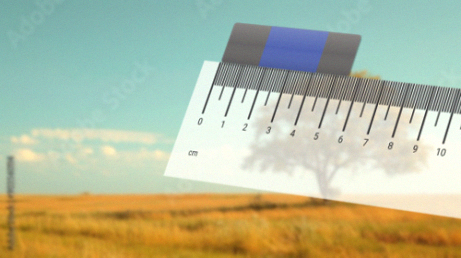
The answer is value=5.5 unit=cm
